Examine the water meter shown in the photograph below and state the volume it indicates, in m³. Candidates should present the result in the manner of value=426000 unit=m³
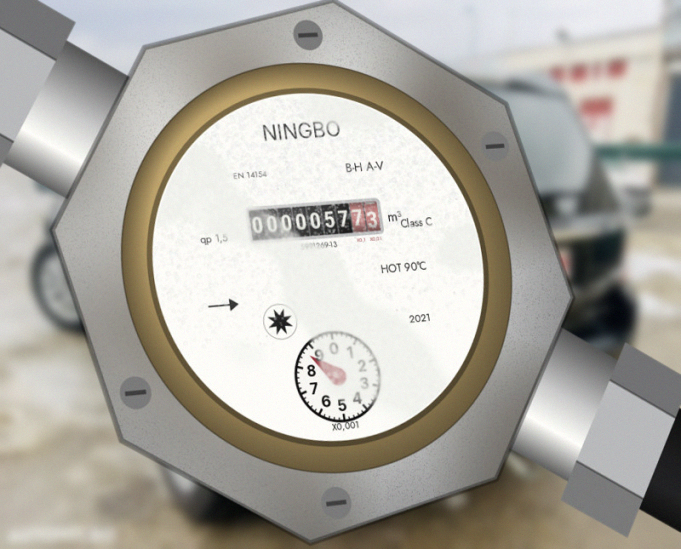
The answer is value=57.728 unit=m³
